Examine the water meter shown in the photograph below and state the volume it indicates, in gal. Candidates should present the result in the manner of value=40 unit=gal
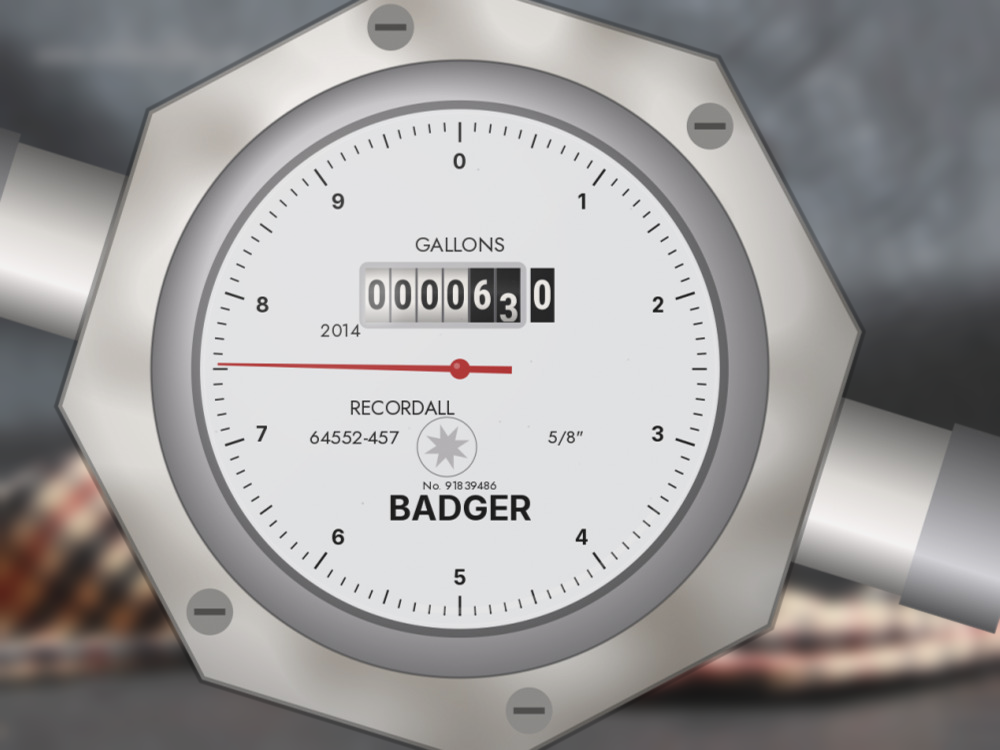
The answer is value=627.5 unit=gal
